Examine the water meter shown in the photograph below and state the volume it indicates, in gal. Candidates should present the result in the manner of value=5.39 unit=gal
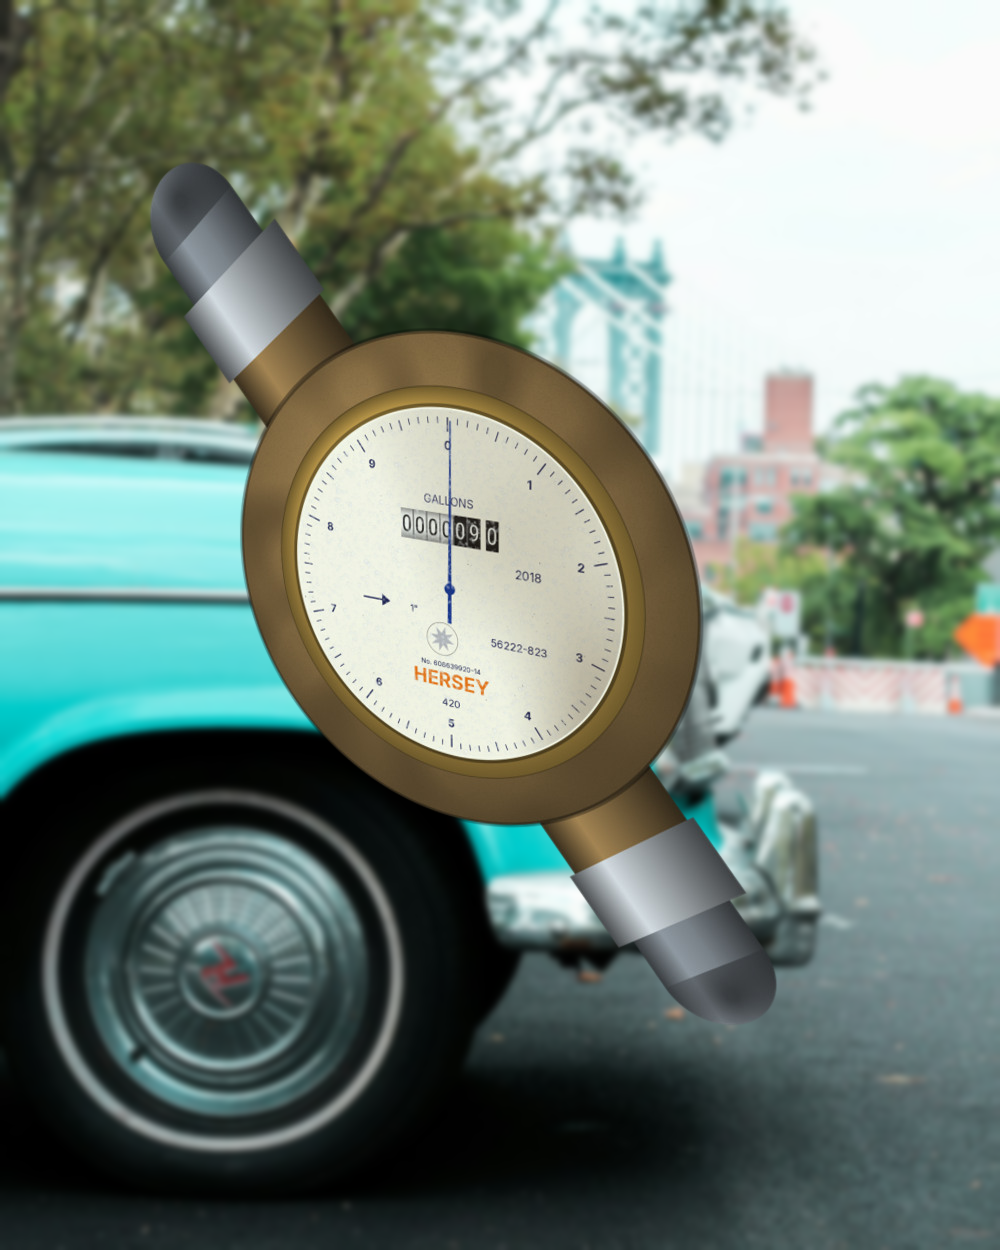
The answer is value=90.0 unit=gal
